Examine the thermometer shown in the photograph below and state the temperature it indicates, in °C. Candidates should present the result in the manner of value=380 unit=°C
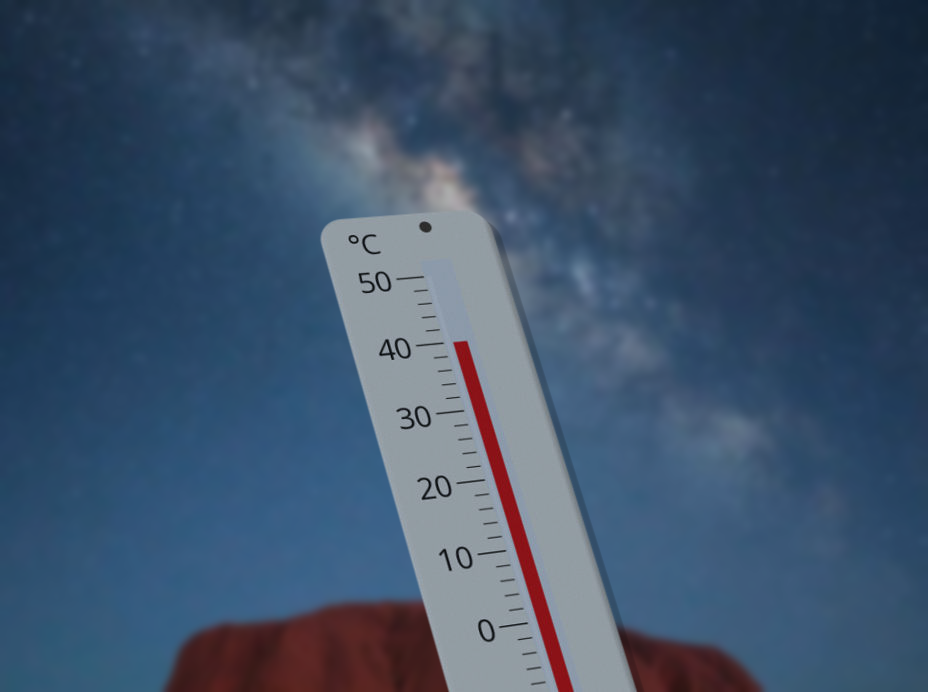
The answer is value=40 unit=°C
